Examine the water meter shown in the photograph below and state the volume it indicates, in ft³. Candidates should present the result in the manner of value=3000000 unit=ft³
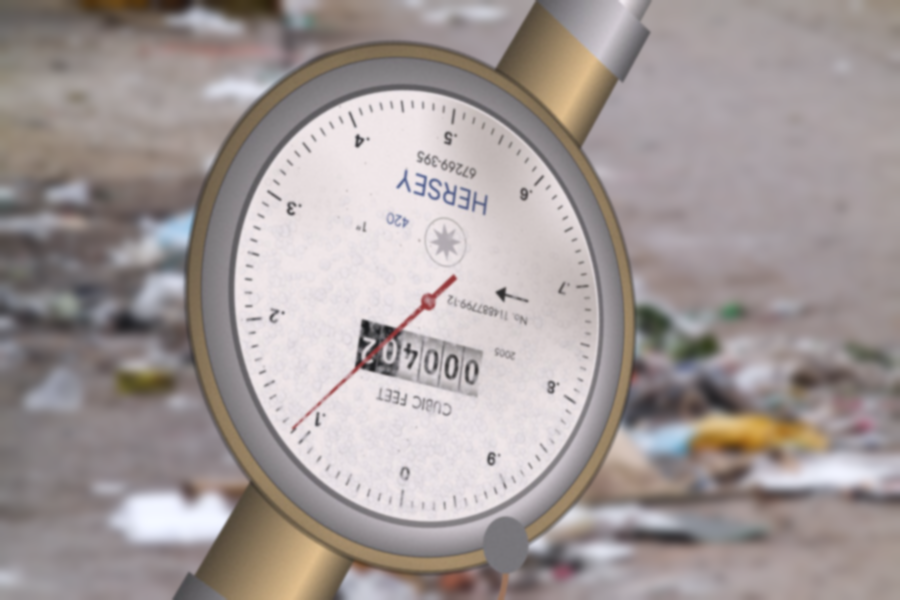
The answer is value=402.11 unit=ft³
